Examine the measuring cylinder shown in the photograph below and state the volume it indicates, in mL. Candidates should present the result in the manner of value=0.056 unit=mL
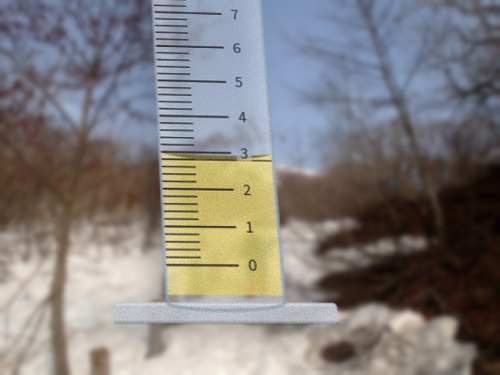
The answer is value=2.8 unit=mL
